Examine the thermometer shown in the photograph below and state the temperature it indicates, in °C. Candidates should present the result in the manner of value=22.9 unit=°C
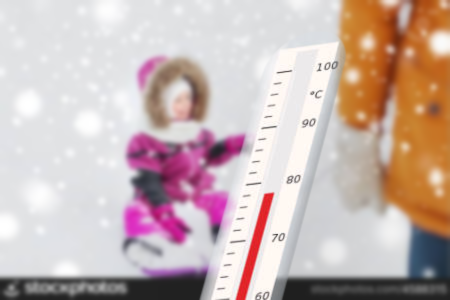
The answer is value=78 unit=°C
